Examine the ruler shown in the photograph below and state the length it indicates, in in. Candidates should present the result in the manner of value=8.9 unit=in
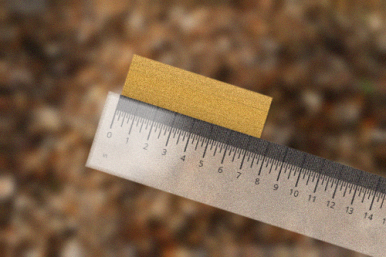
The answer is value=7.5 unit=in
